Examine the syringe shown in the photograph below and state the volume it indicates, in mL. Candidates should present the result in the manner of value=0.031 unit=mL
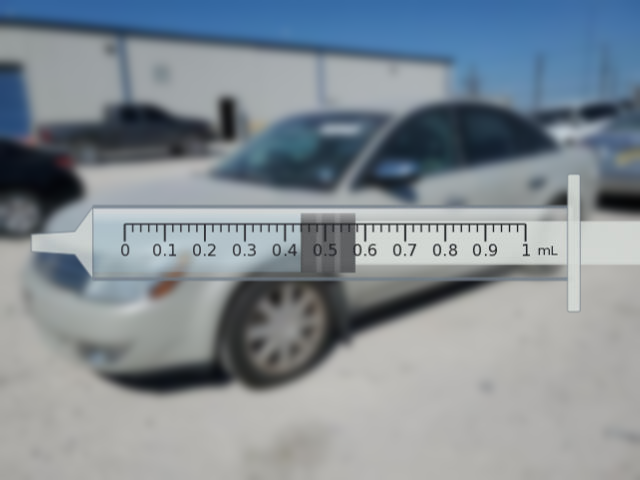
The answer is value=0.44 unit=mL
